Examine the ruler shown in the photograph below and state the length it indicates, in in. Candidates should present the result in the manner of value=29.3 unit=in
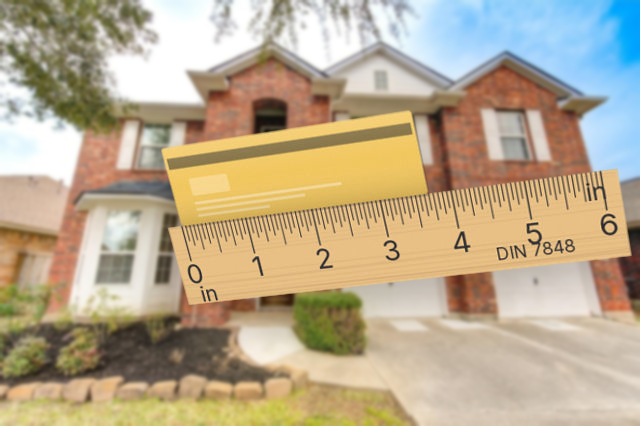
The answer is value=3.6875 unit=in
